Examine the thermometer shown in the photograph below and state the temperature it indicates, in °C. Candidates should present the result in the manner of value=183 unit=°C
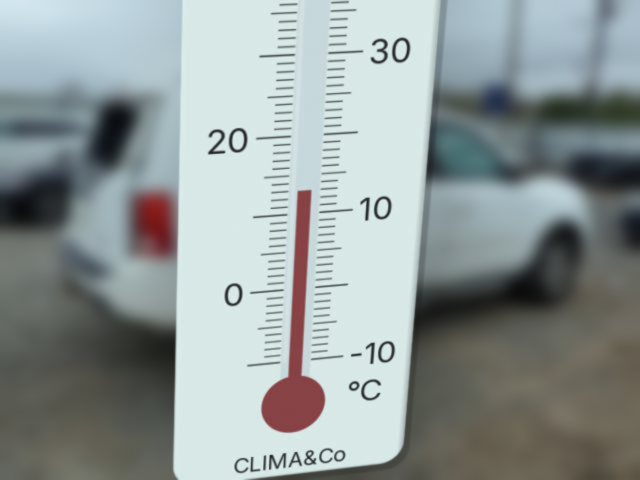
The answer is value=13 unit=°C
